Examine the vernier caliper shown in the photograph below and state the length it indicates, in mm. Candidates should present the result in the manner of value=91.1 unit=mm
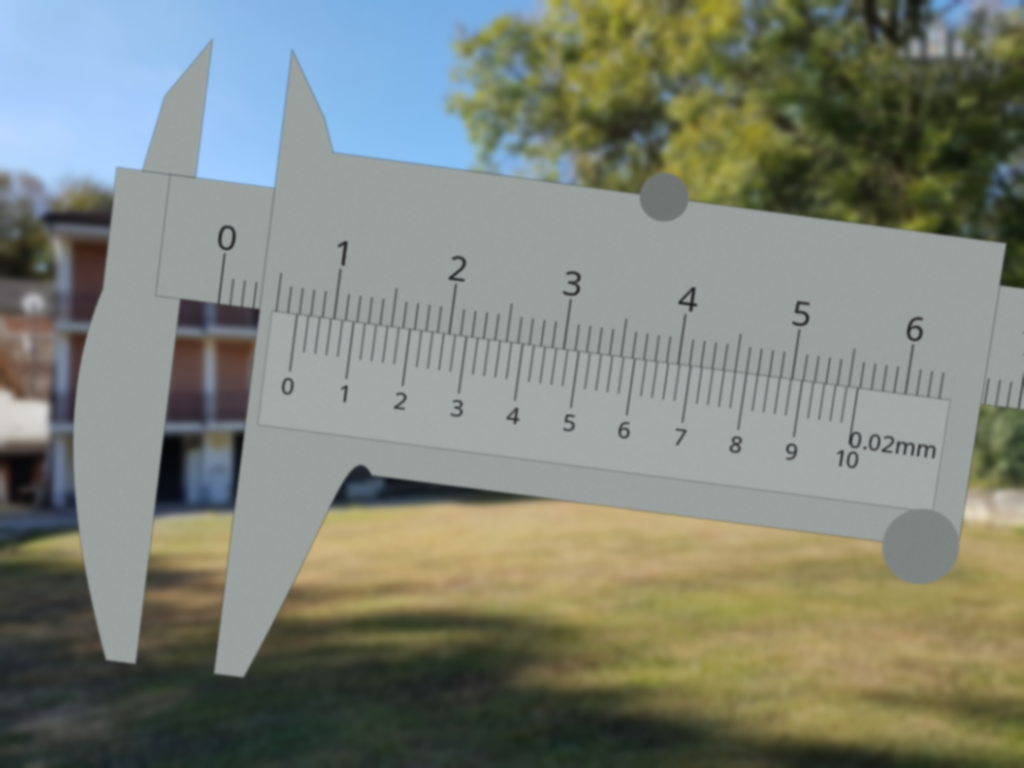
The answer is value=6.8 unit=mm
